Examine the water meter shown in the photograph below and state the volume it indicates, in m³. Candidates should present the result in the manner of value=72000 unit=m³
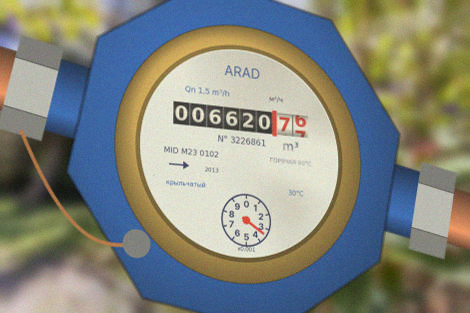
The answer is value=6620.763 unit=m³
